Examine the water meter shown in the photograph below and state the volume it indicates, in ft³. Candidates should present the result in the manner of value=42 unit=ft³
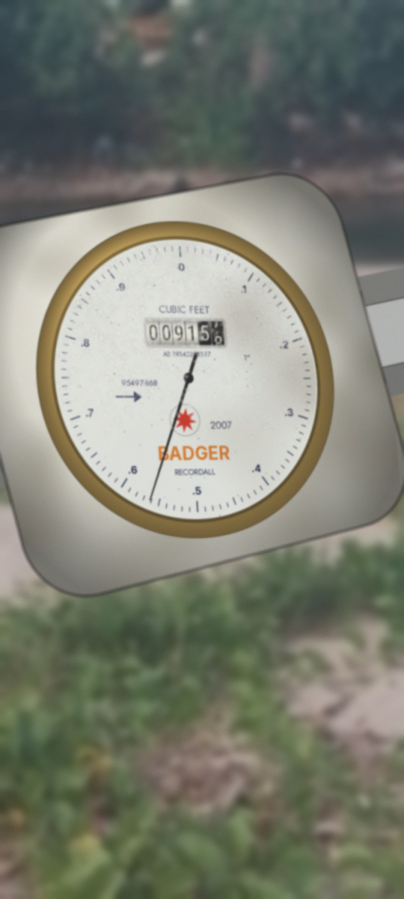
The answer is value=9157.56 unit=ft³
